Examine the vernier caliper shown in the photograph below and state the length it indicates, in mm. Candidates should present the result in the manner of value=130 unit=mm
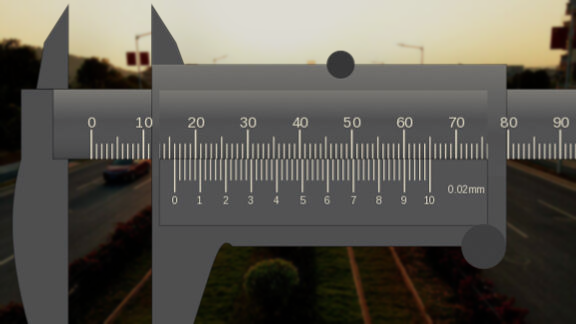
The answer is value=16.0 unit=mm
